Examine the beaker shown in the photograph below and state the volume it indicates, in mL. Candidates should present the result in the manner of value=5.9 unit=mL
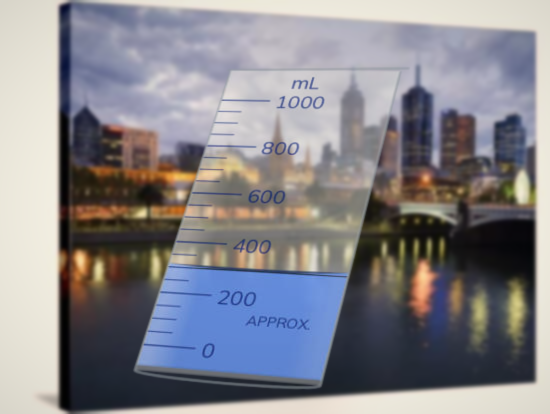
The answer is value=300 unit=mL
